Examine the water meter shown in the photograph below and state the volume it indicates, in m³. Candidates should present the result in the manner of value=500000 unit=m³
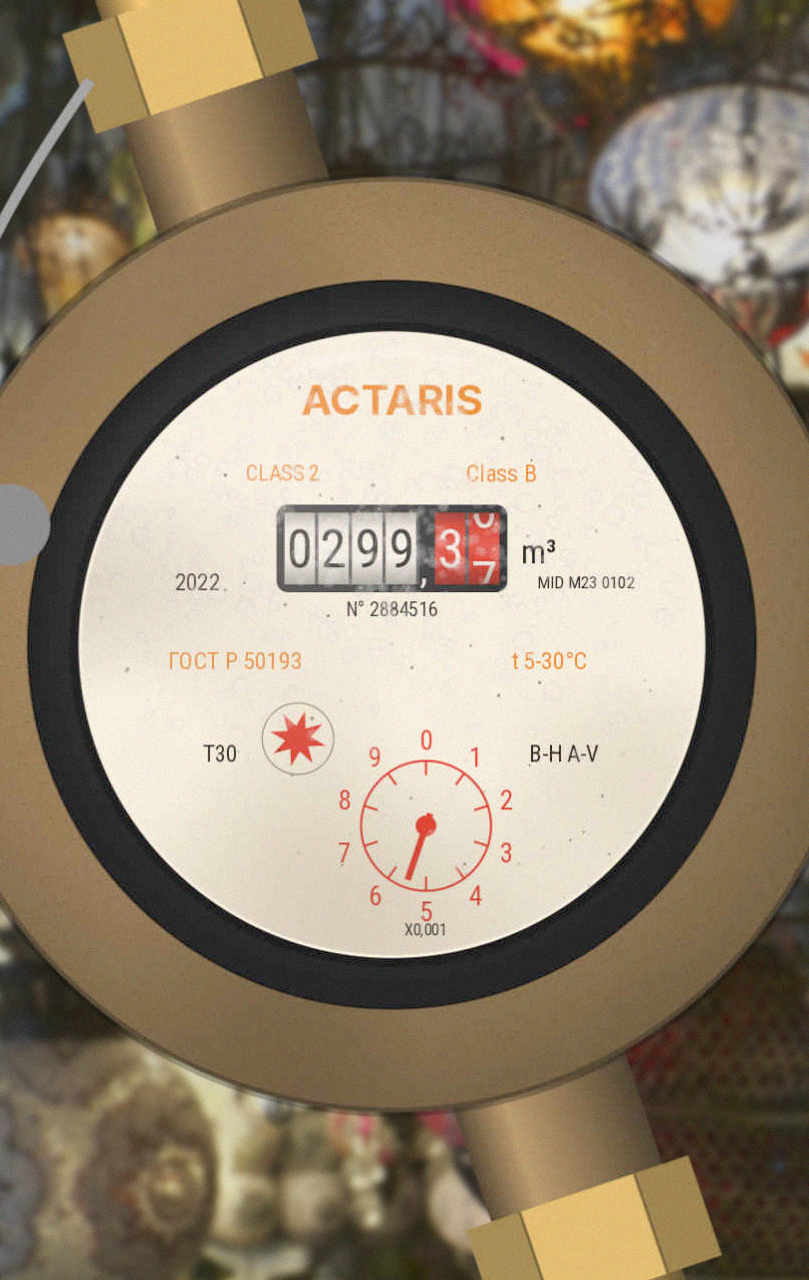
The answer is value=299.365 unit=m³
